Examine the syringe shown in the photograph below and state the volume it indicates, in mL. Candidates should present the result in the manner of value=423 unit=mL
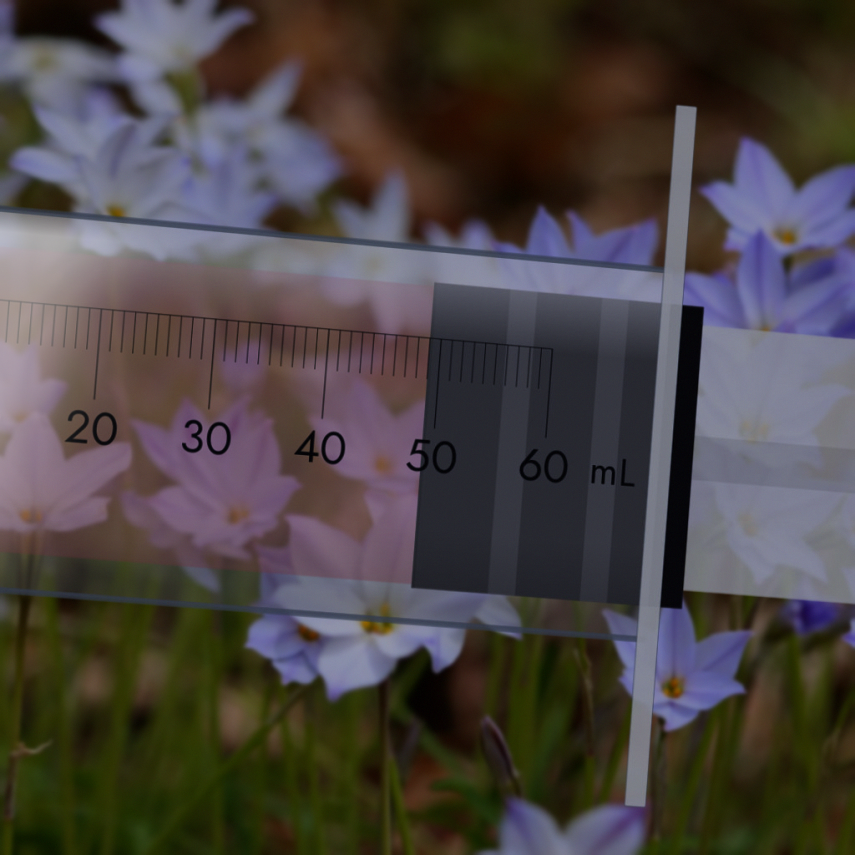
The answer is value=49 unit=mL
